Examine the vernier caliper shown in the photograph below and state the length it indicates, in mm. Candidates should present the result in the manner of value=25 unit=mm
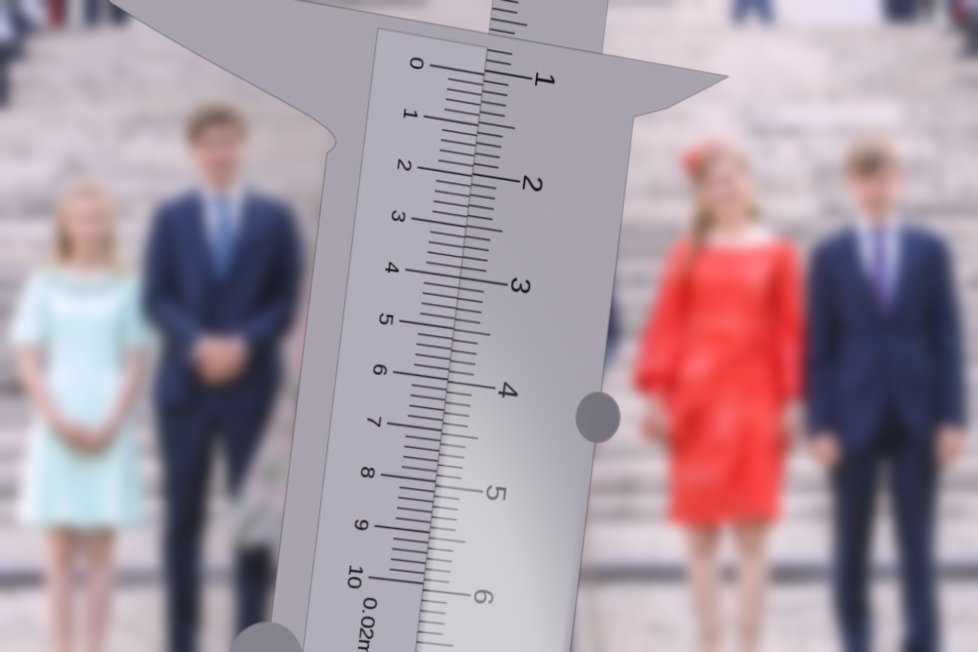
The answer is value=10.4 unit=mm
